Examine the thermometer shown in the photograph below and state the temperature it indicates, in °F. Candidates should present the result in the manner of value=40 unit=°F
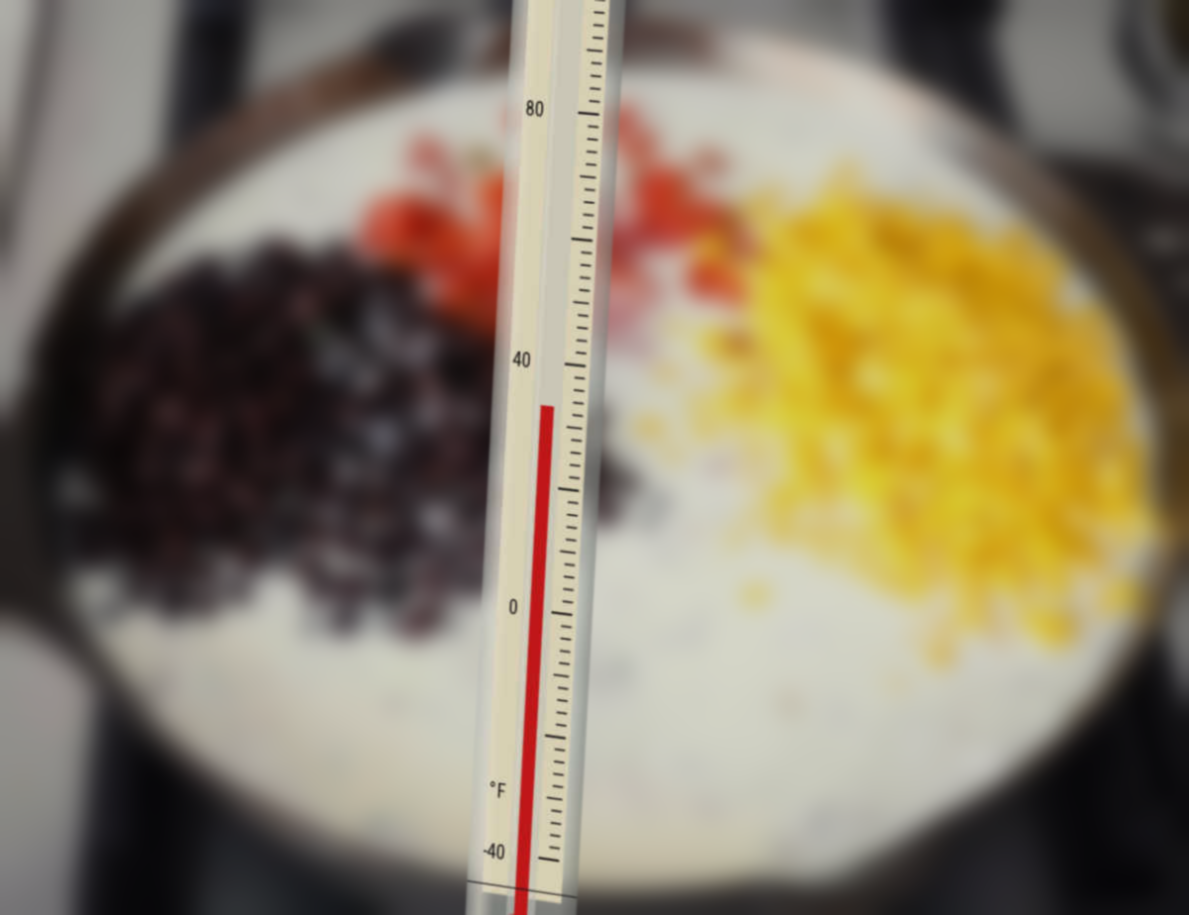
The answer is value=33 unit=°F
